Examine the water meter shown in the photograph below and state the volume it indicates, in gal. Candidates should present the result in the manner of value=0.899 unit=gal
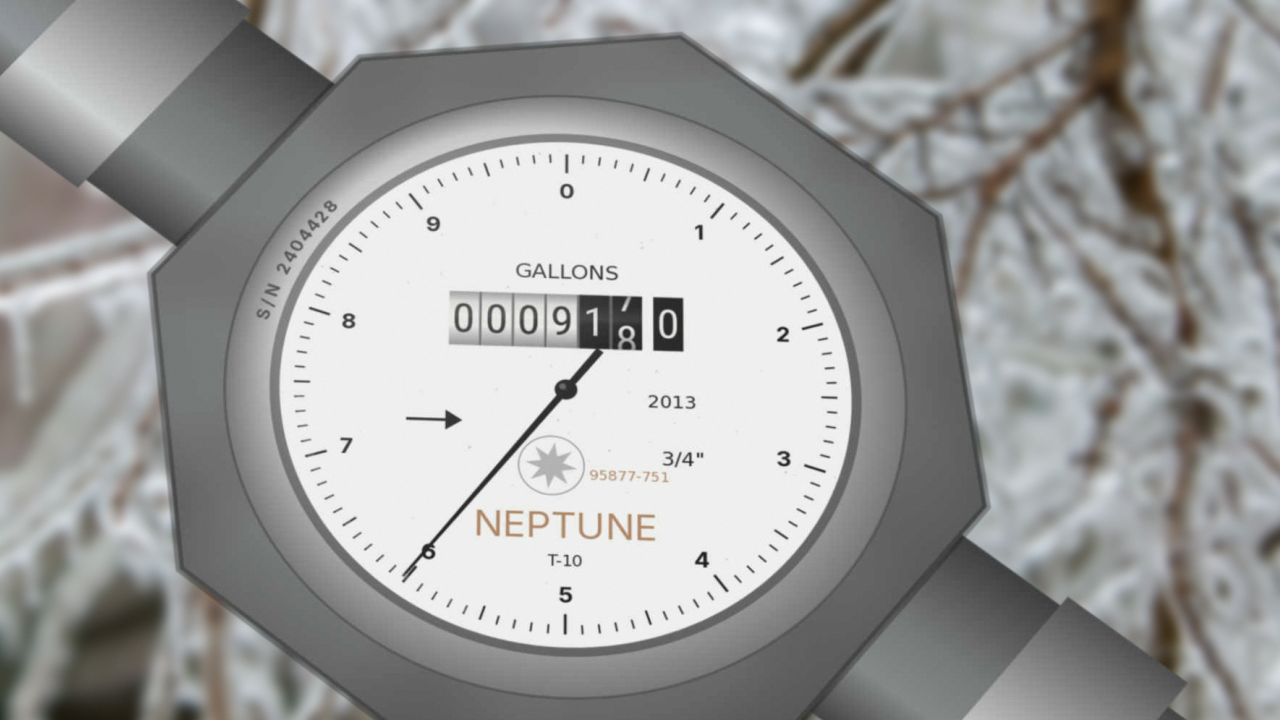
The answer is value=9176.0 unit=gal
